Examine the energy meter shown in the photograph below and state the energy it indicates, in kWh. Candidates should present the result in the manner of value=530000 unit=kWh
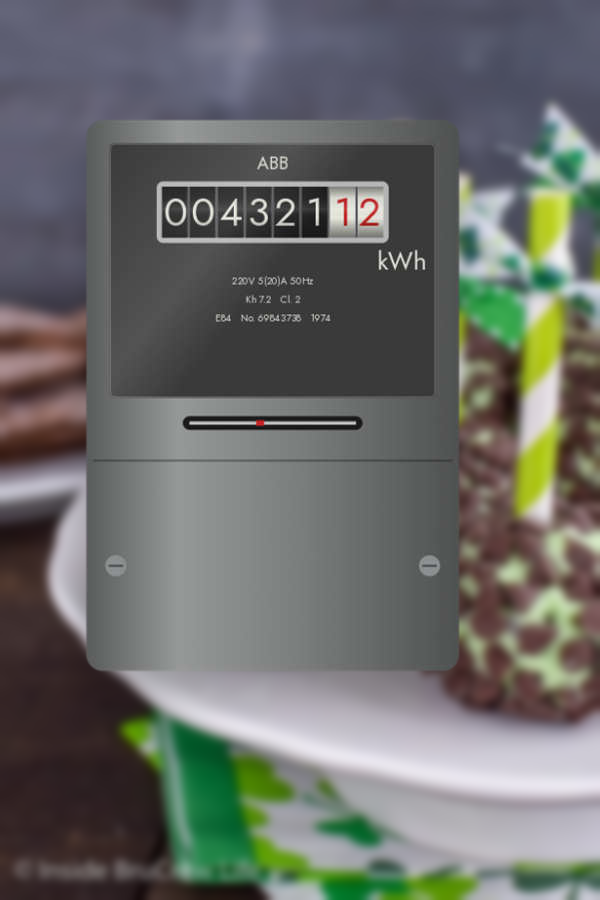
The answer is value=4321.12 unit=kWh
